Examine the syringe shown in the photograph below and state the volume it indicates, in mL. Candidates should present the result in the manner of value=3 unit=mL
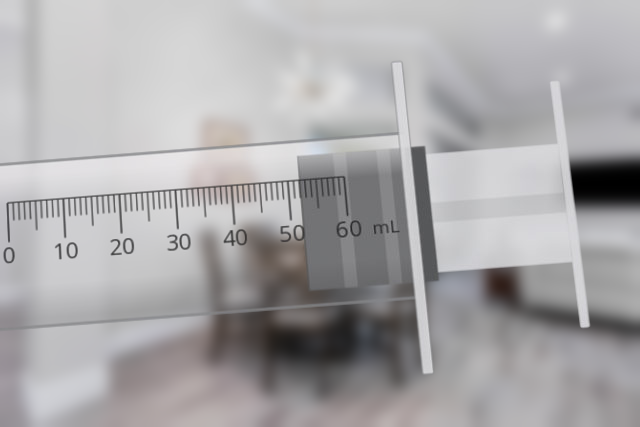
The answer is value=52 unit=mL
